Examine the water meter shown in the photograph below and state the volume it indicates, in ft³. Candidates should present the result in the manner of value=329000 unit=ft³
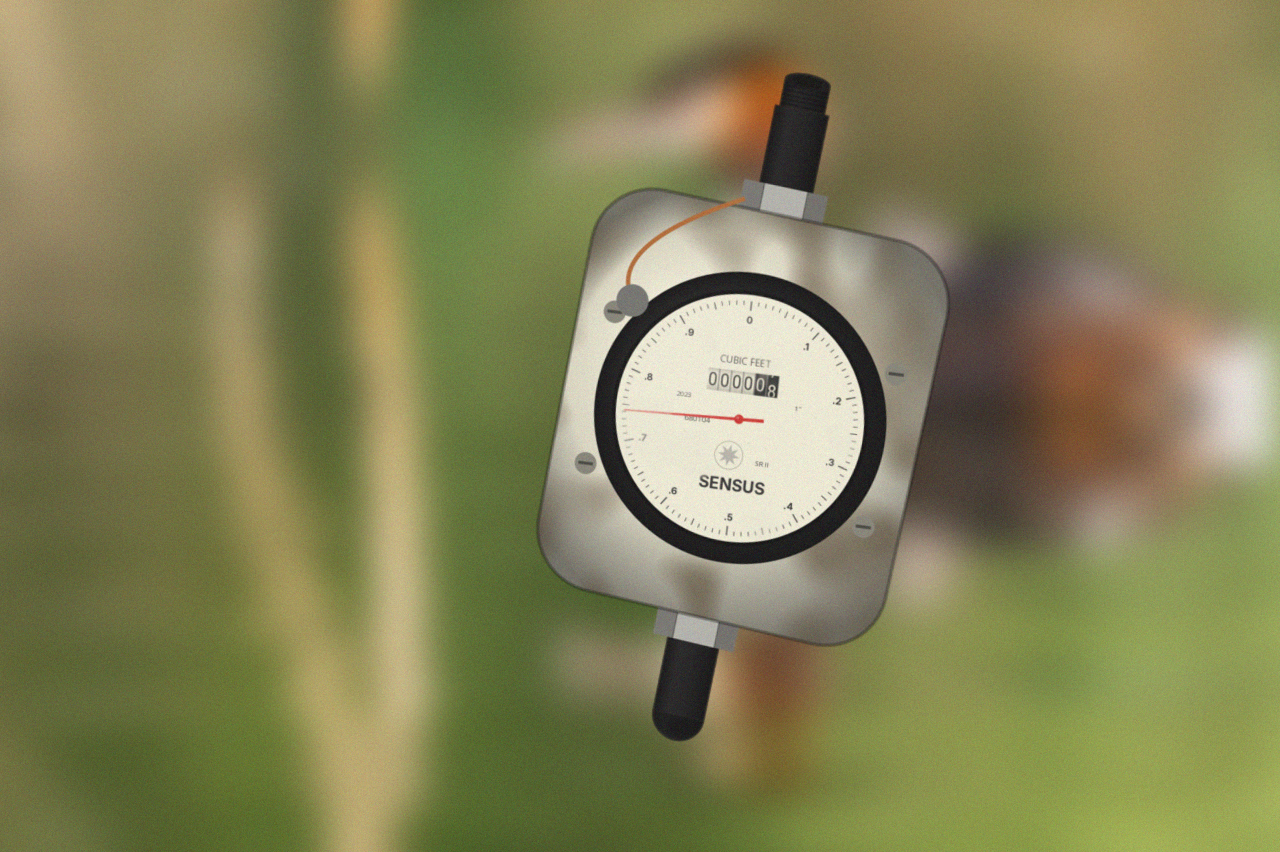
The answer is value=7.74 unit=ft³
